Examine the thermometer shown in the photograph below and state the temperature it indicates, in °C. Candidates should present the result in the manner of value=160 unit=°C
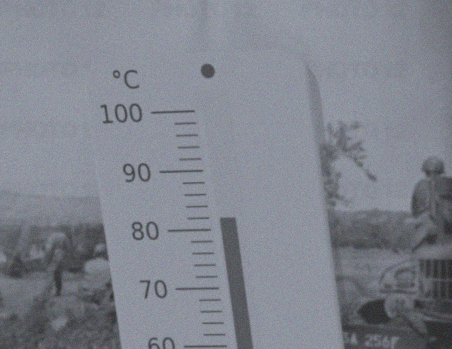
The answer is value=82 unit=°C
